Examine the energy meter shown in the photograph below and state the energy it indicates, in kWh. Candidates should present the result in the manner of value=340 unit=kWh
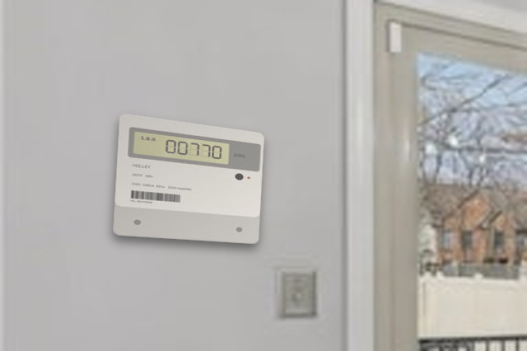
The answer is value=770 unit=kWh
